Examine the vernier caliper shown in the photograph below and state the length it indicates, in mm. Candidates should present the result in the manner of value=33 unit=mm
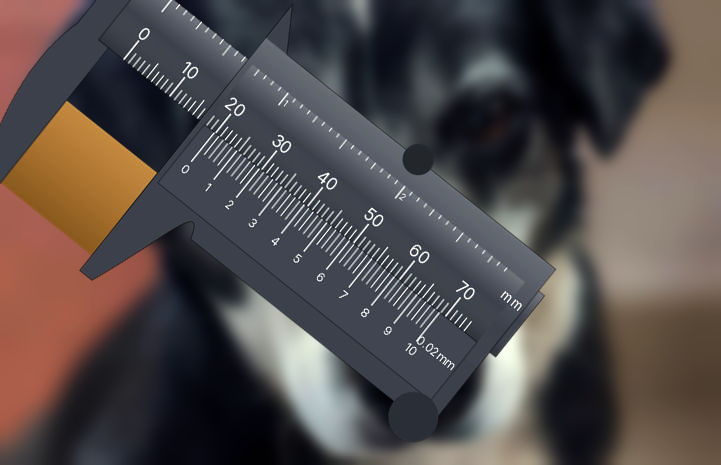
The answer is value=19.8 unit=mm
